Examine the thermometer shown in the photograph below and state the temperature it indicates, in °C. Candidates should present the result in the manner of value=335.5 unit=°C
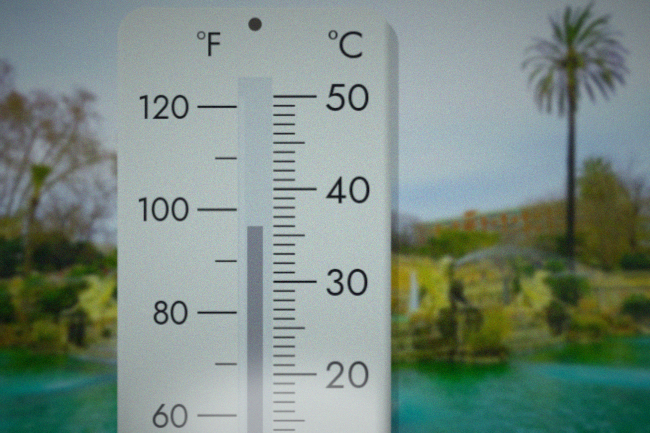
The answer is value=36 unit=°C
